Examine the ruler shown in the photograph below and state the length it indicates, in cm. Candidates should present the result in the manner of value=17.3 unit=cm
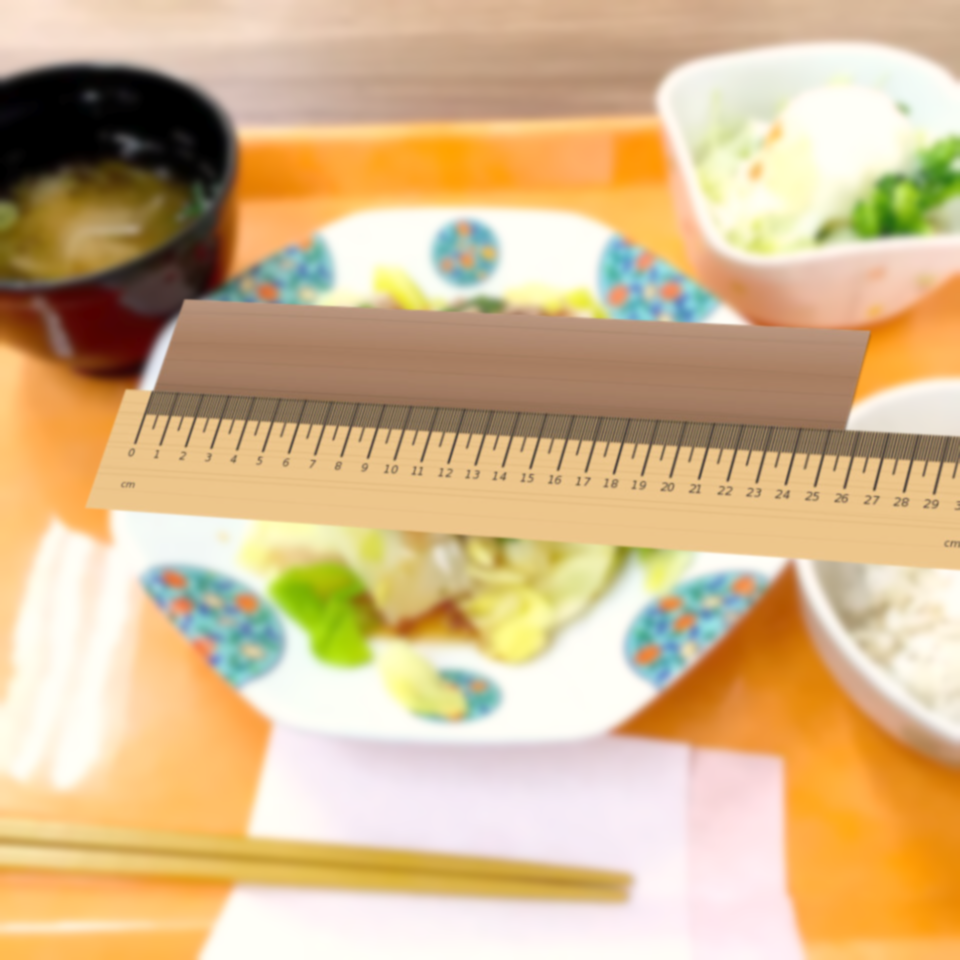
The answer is value=25.5 unit=cm
